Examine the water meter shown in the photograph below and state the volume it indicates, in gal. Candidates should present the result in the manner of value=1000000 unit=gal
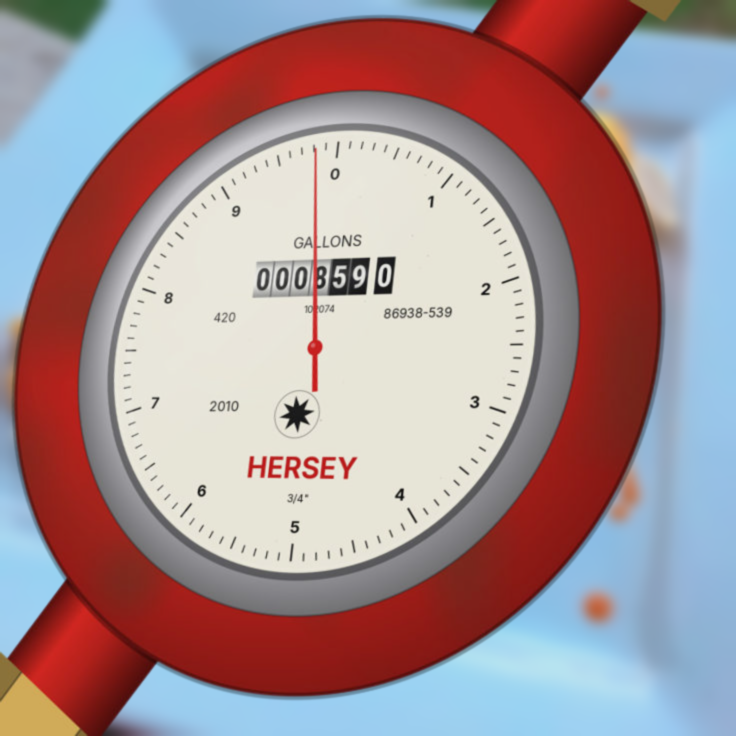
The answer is value=8589.8 unit=gal
